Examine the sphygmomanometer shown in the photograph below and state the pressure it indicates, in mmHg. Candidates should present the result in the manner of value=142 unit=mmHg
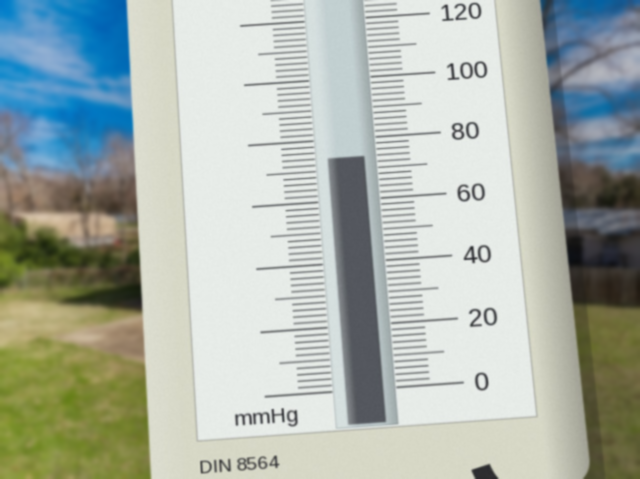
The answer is value=74 unit=mmHg
